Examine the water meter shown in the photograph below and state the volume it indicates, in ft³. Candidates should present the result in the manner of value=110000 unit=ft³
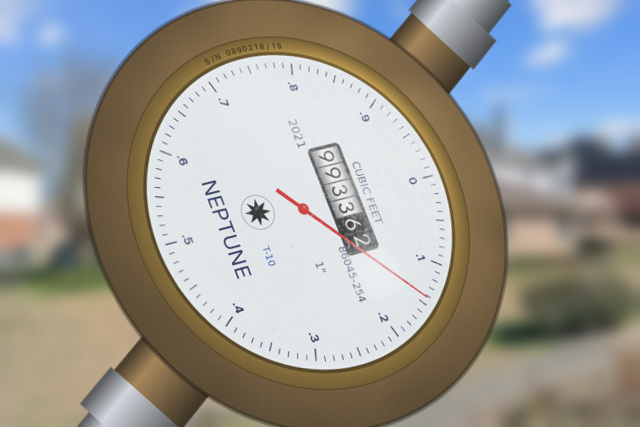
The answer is value=993362.14 unit=ft³
